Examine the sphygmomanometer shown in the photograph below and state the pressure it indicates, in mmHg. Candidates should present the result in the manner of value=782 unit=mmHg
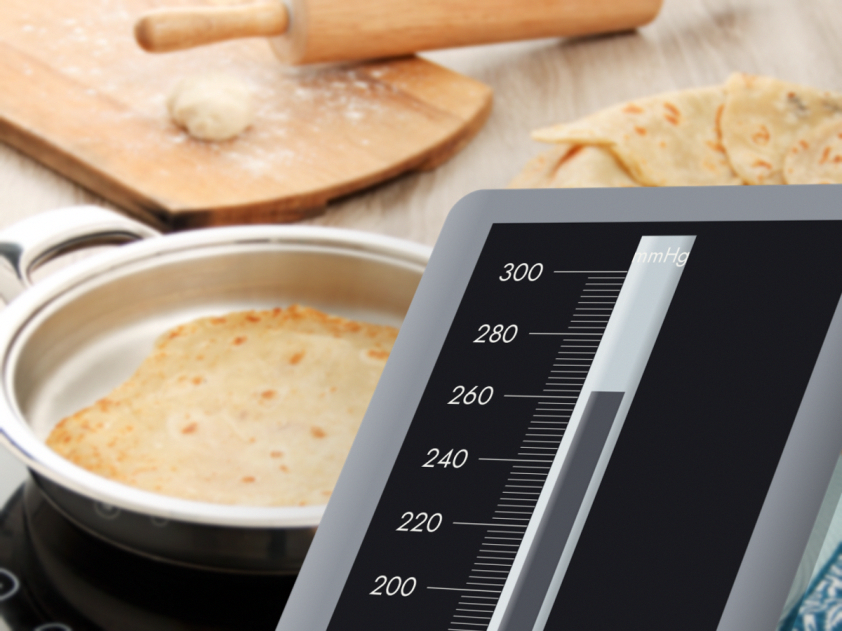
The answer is value=262 unit=mmHg
